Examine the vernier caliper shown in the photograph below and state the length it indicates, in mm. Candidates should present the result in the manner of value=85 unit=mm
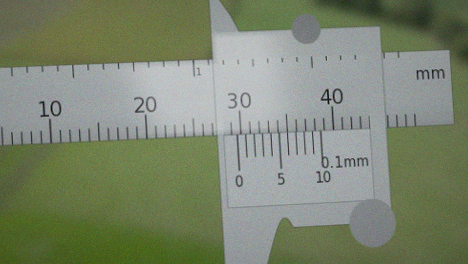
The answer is value=29.6 unit=mm
